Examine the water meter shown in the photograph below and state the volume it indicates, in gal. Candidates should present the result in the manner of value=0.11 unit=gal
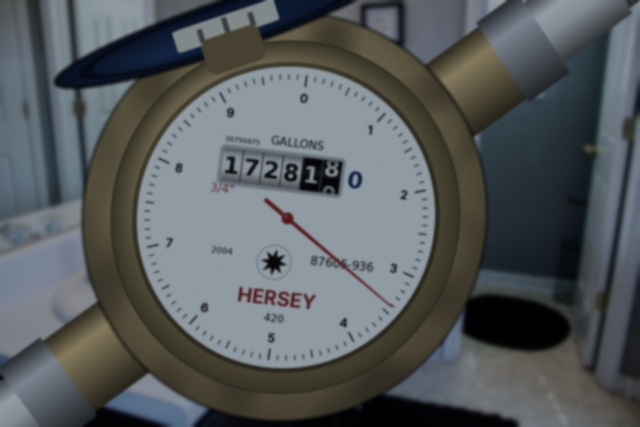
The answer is value=1728183.4 unit=gal
